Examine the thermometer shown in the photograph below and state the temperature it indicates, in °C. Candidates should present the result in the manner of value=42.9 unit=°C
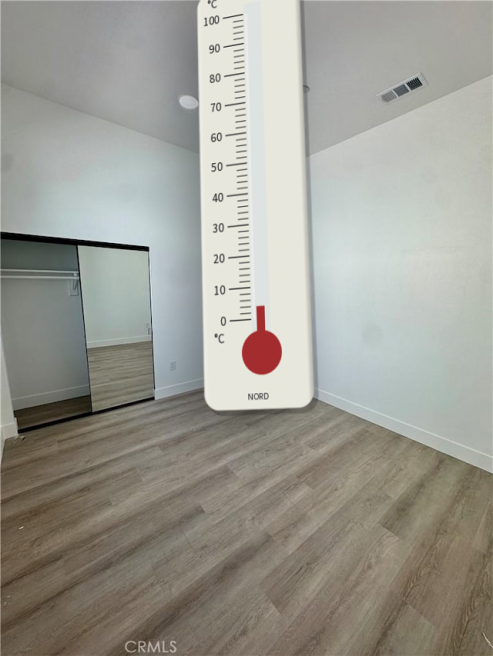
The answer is value=4 unit=°C
